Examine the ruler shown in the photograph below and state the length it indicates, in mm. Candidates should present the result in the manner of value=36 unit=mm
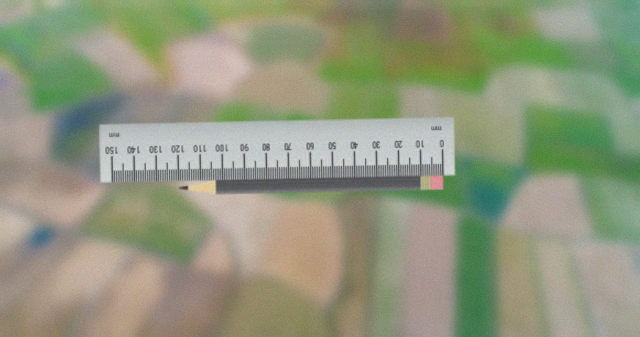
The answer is value=120 unit=mm
